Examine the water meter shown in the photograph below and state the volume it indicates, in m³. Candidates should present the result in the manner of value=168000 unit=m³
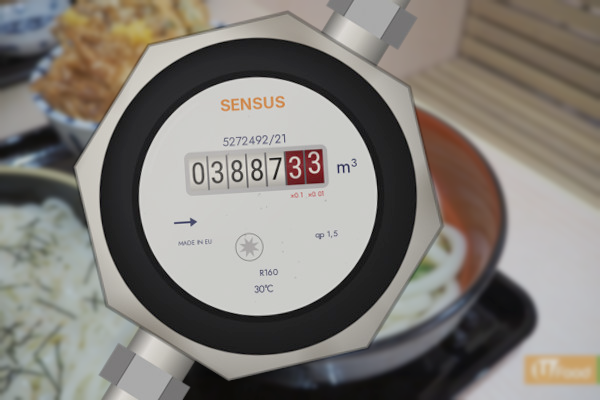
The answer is value=3887.33 unit=m³
